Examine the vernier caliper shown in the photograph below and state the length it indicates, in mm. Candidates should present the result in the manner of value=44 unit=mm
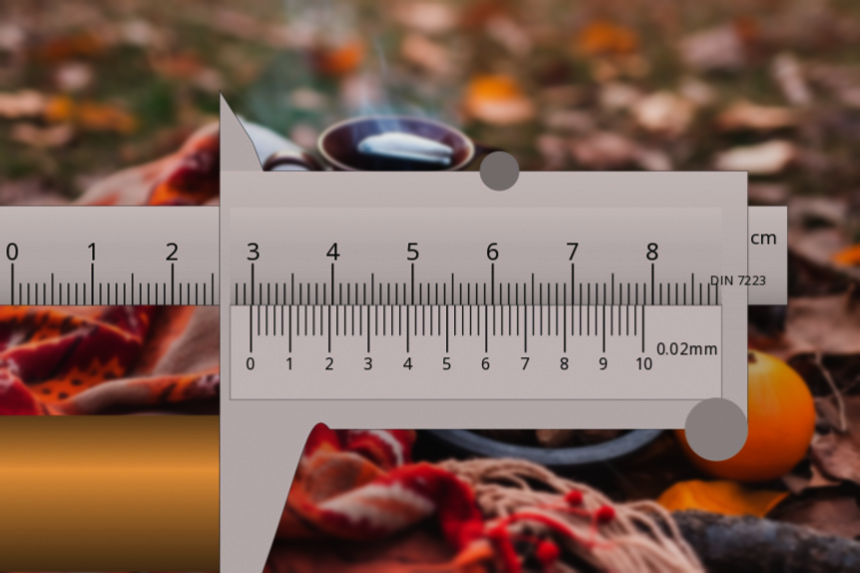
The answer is value=29.8 unit=mm
